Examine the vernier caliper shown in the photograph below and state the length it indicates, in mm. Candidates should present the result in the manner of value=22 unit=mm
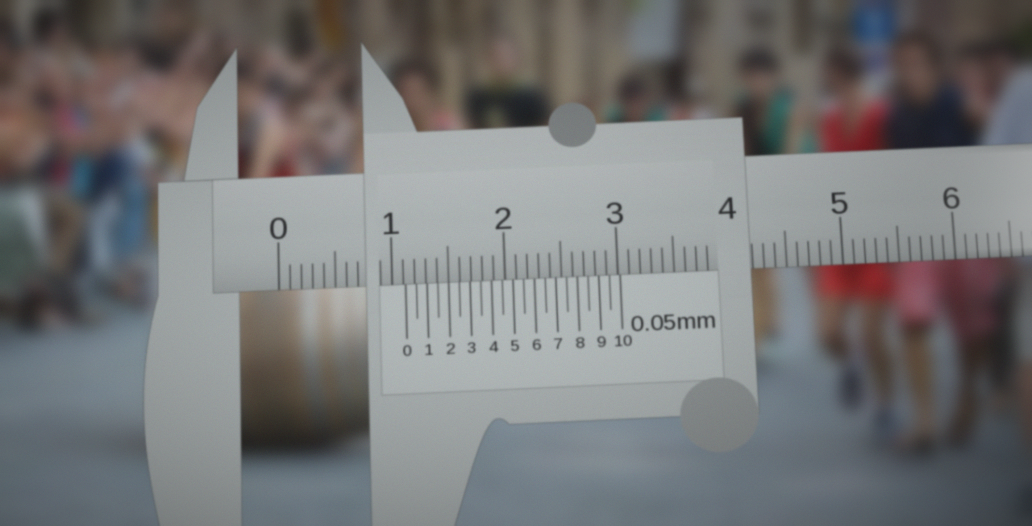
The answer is value=11.2 unit=mm
